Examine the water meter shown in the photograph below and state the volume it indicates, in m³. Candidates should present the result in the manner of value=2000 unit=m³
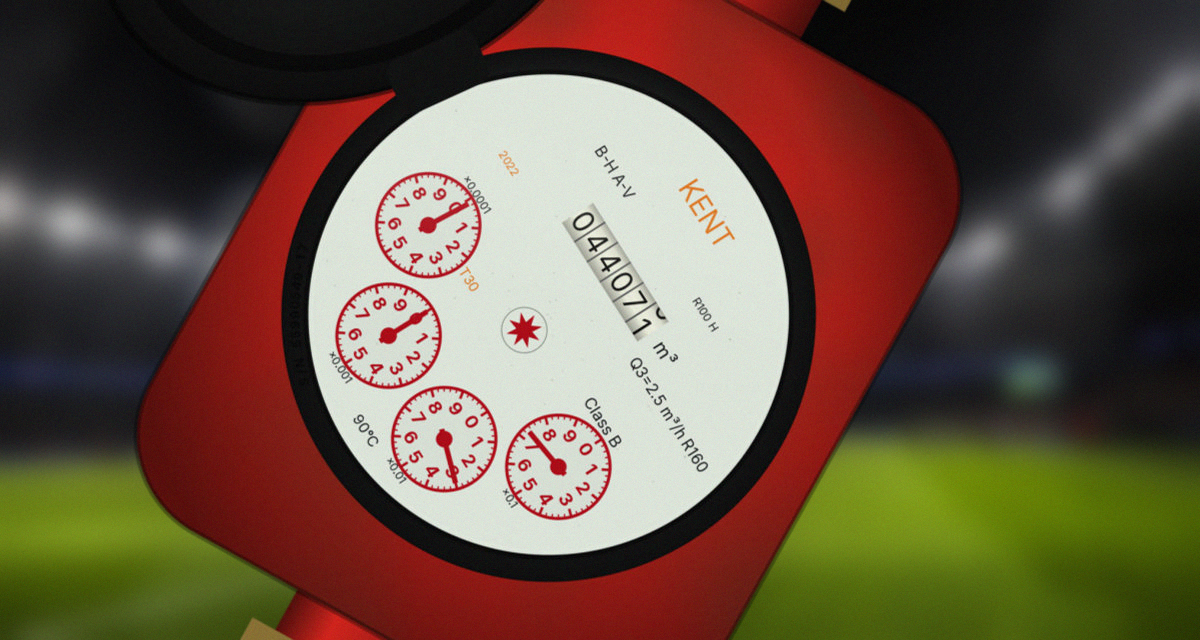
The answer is value=44070.7300 unit=m³
